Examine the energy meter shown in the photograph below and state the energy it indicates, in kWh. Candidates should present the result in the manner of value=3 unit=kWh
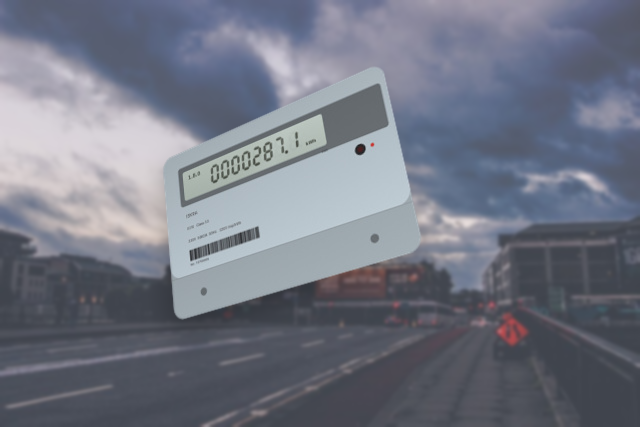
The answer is value=287.1 unit=kWh
